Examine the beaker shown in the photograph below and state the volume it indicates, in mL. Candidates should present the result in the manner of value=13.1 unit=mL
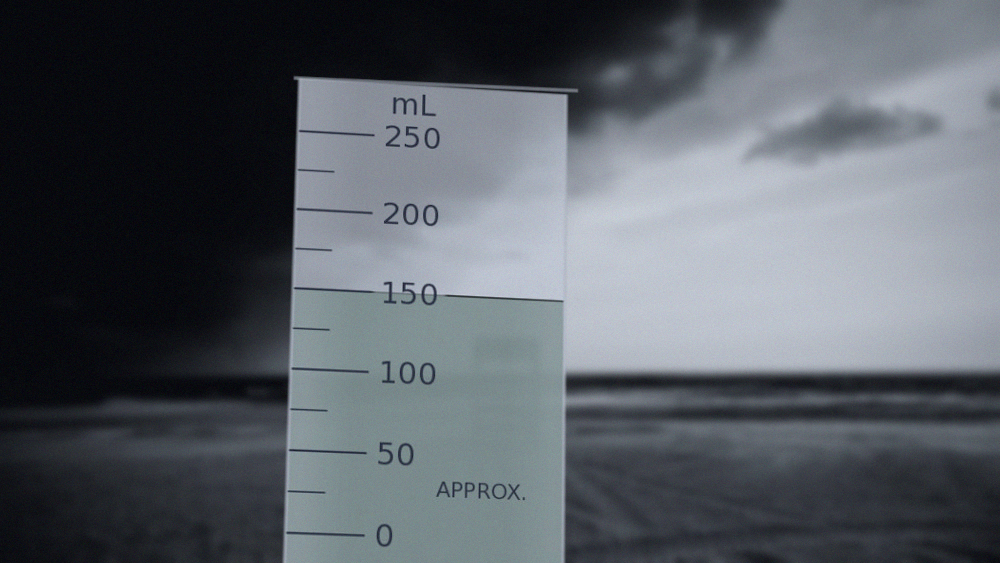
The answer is value=150 unit=mL
